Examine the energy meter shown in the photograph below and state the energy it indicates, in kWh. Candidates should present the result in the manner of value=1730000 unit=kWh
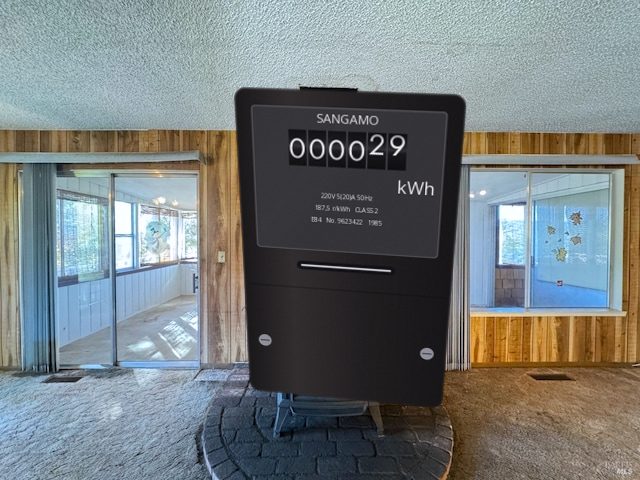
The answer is value=29 unit=kWh
